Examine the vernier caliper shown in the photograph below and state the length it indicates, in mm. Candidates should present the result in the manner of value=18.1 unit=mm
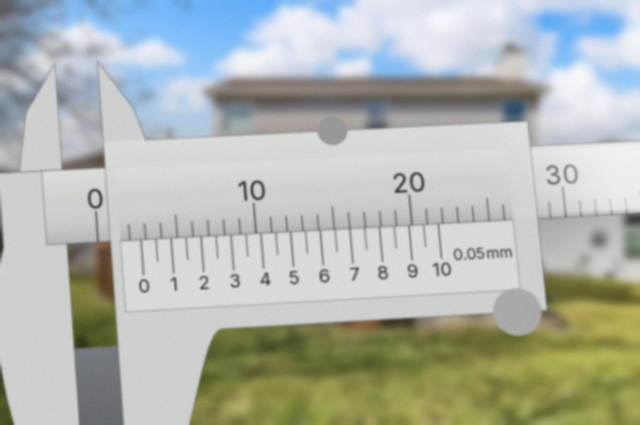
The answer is value=2.7 unit=mm
